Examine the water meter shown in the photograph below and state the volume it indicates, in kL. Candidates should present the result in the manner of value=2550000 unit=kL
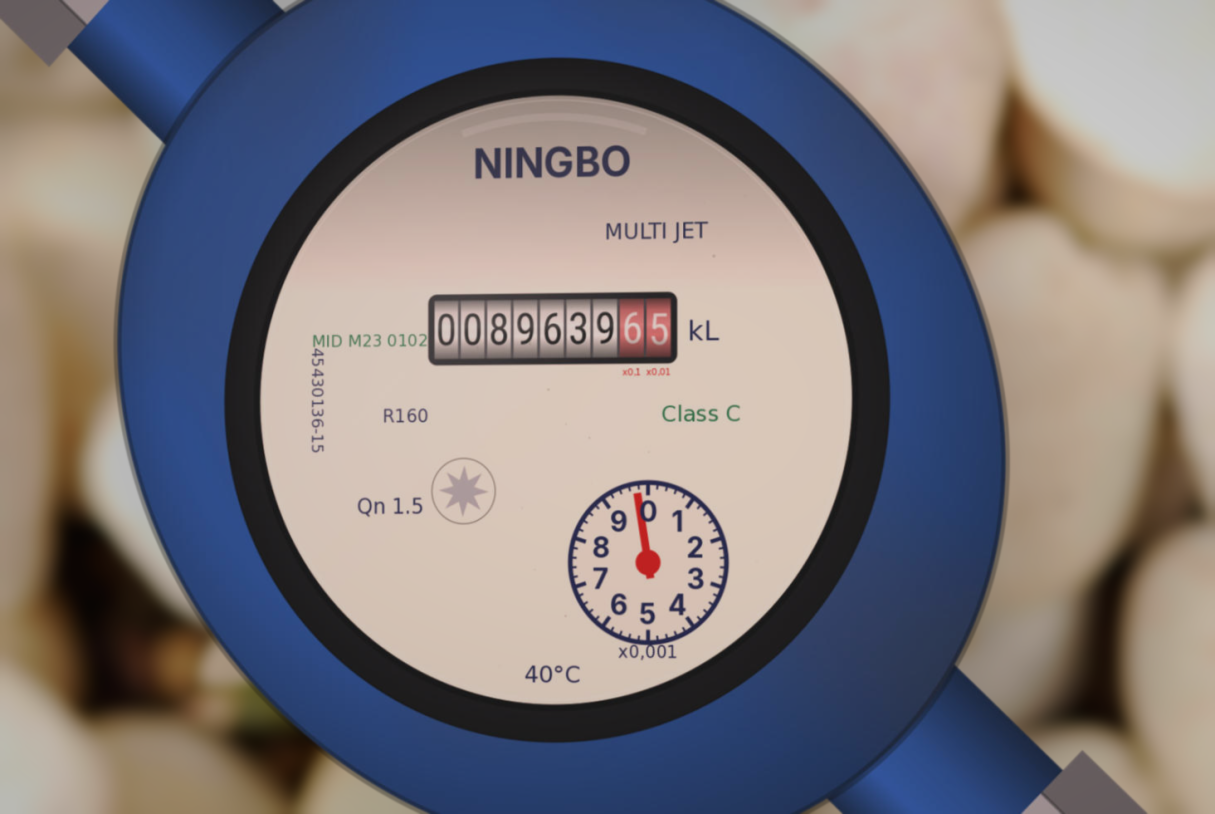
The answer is value=89639.649 unit=kL
